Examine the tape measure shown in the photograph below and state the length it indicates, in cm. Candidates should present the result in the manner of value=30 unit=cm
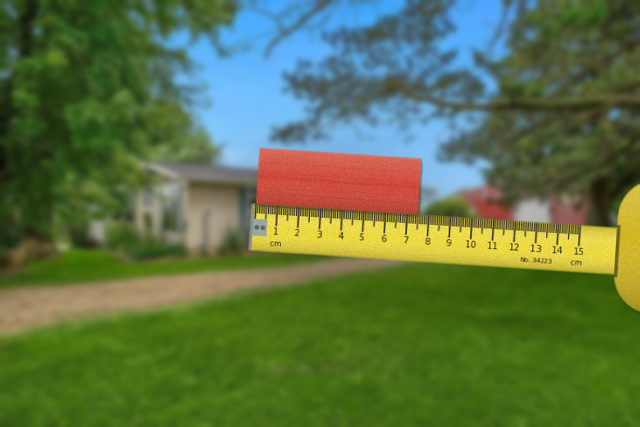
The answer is value=7.5 unit=cm
